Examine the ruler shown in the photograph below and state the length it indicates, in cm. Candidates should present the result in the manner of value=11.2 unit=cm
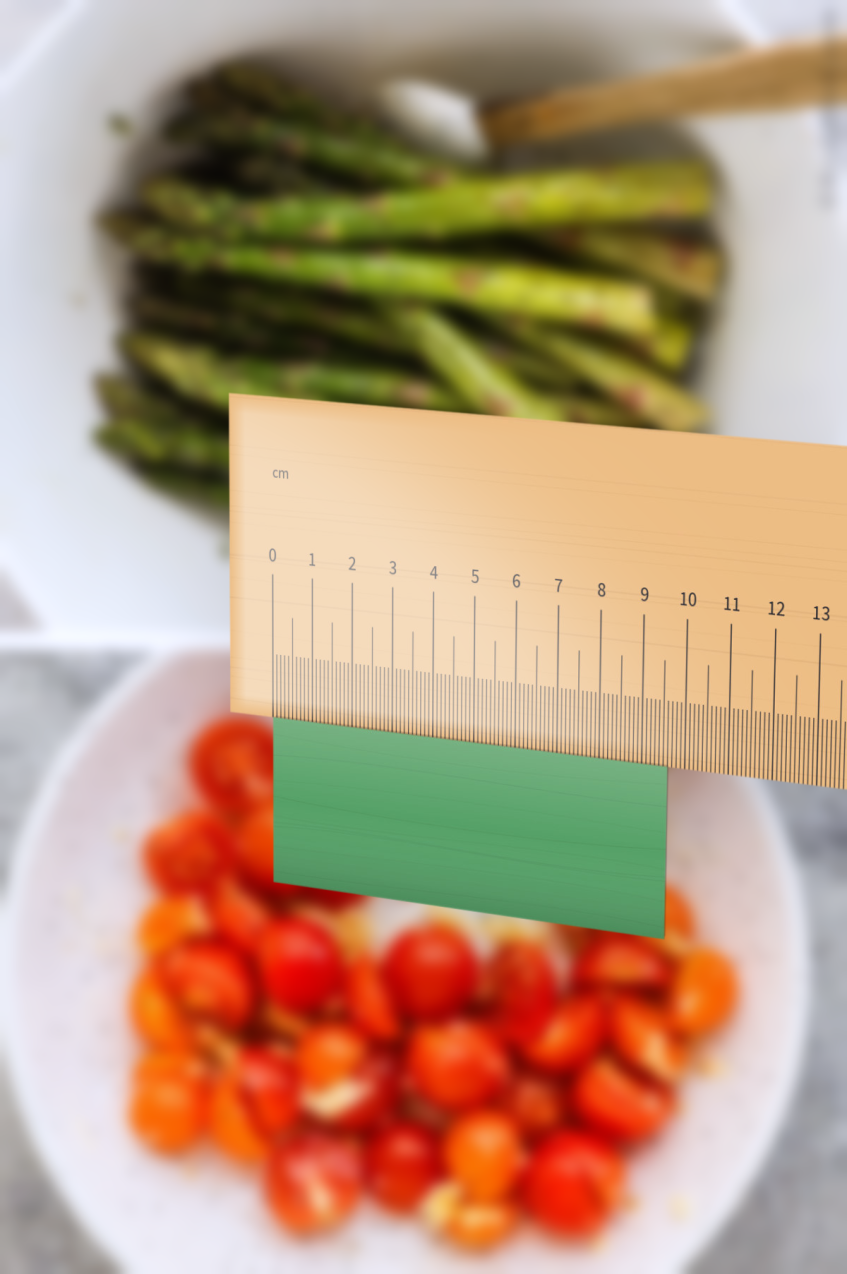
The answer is value=9.6 unit=cm
